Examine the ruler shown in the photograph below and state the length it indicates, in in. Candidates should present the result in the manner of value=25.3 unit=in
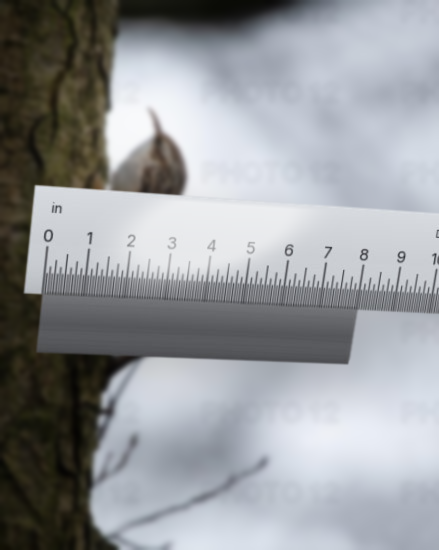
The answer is value=8 unit=in
